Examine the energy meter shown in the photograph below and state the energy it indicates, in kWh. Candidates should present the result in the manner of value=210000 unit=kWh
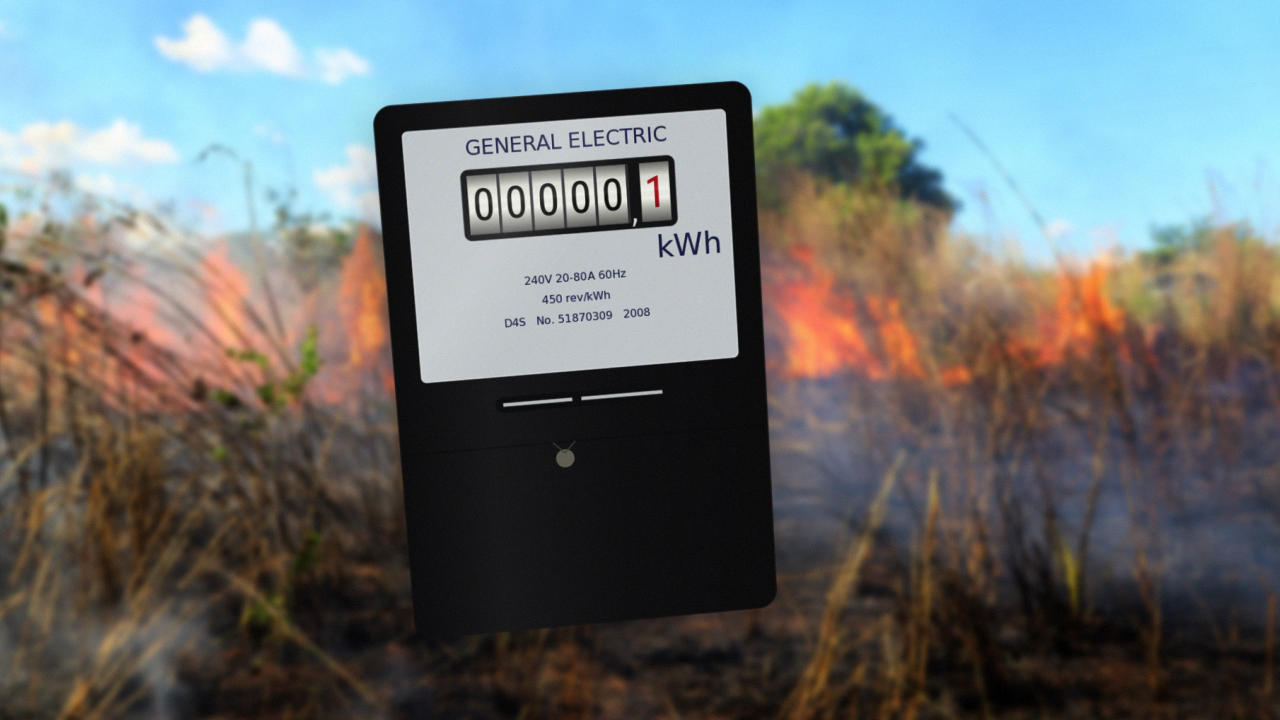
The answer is value=0.1 unit=kWh
